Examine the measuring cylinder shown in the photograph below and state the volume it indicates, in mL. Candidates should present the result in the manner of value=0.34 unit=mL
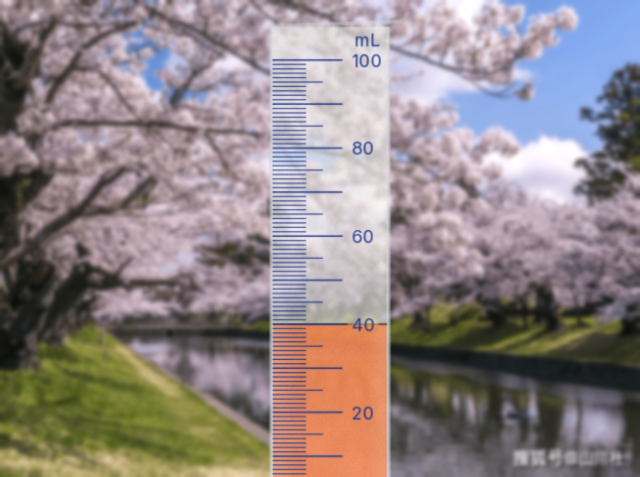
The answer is value=40 unit=mL
